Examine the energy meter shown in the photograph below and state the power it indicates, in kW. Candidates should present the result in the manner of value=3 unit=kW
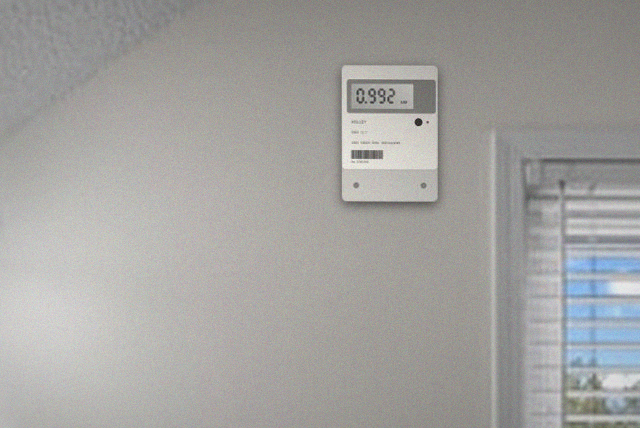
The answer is value=0.992 unit=kW
